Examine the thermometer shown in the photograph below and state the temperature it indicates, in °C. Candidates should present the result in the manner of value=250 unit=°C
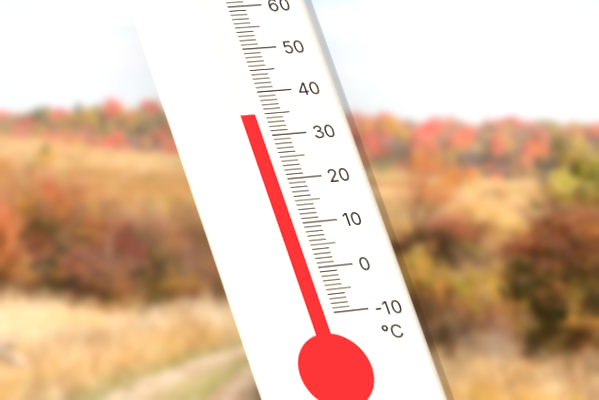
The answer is value=35 unit=°C
